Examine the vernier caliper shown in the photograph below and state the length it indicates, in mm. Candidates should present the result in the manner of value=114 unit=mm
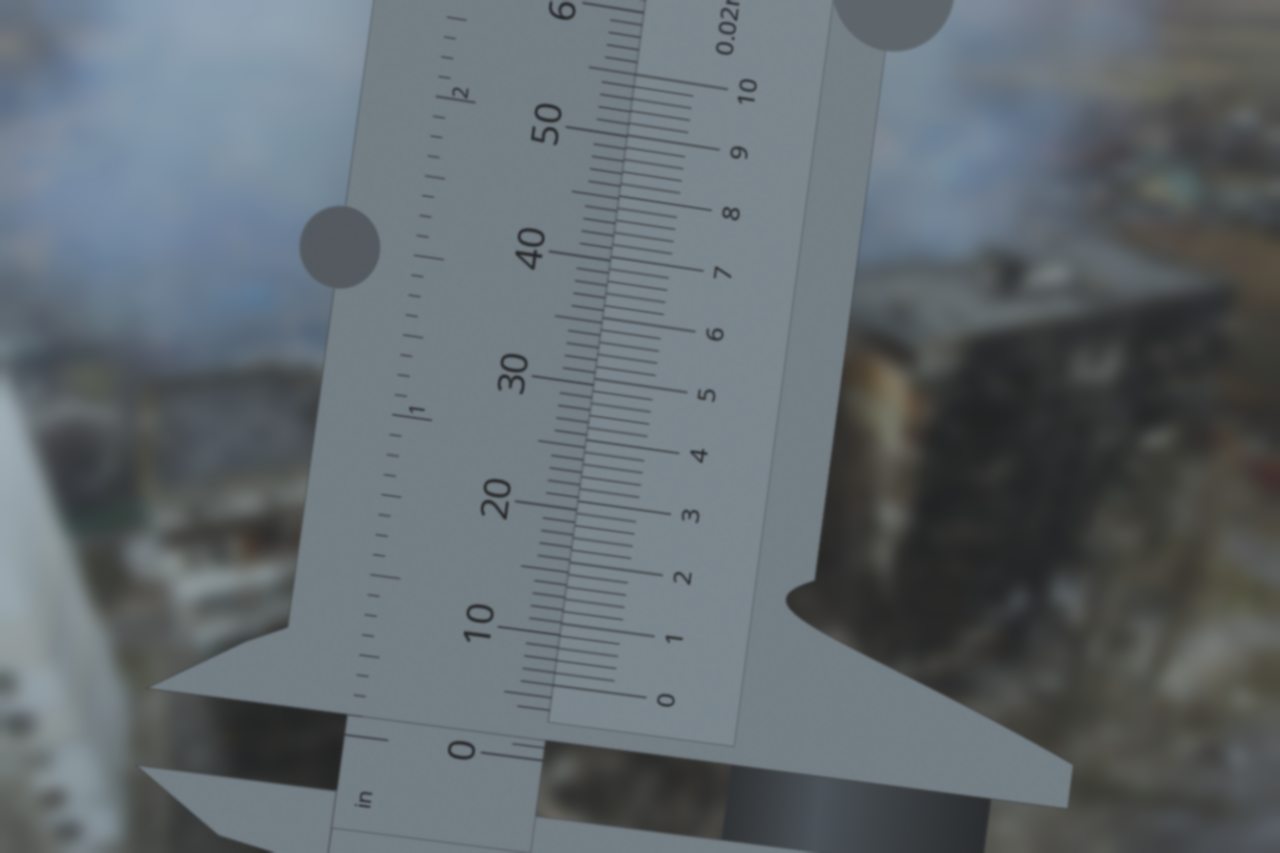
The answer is value=6.0 unit=mm
